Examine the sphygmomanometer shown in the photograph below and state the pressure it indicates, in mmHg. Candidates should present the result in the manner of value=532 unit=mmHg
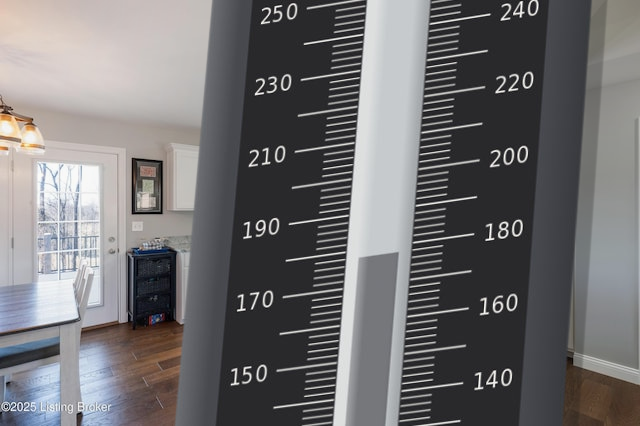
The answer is value=178 unit=mmHg
